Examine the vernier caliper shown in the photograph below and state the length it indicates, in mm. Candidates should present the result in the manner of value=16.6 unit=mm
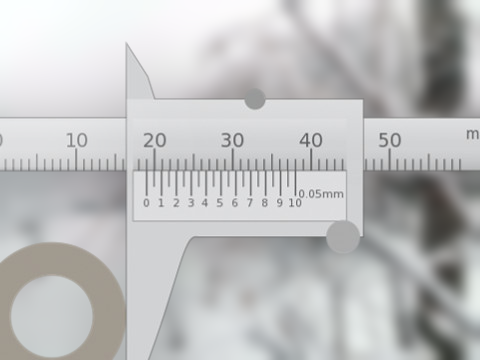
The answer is value=19.0 unit=mm
